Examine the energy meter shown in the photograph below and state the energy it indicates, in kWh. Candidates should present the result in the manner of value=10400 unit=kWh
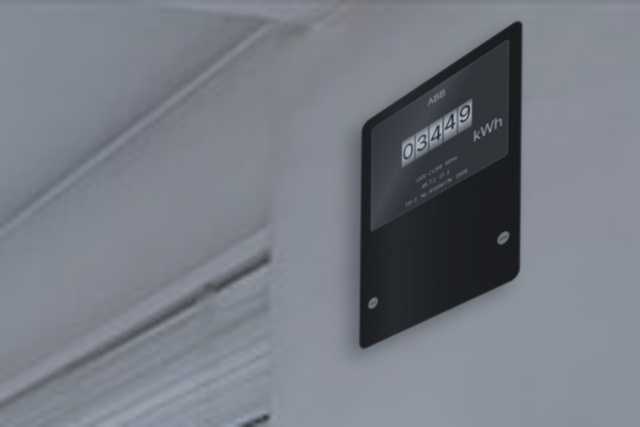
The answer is value=3449 unit=kWh
